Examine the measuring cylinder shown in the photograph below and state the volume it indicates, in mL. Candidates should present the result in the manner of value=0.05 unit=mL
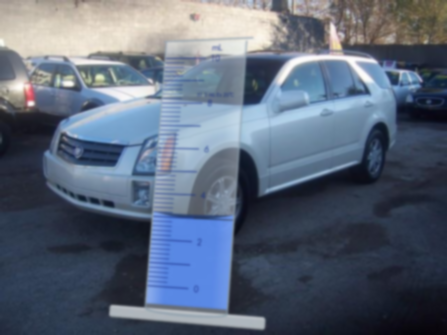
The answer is value=3 unit=mL
